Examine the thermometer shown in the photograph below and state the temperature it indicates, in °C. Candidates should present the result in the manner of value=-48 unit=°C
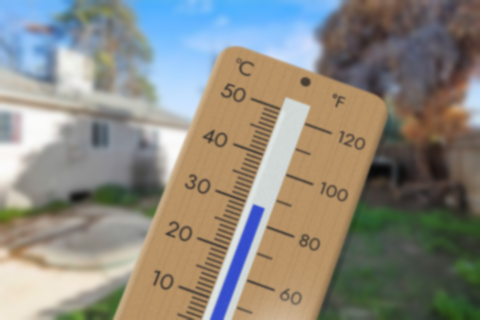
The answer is value=30 unit=°C
